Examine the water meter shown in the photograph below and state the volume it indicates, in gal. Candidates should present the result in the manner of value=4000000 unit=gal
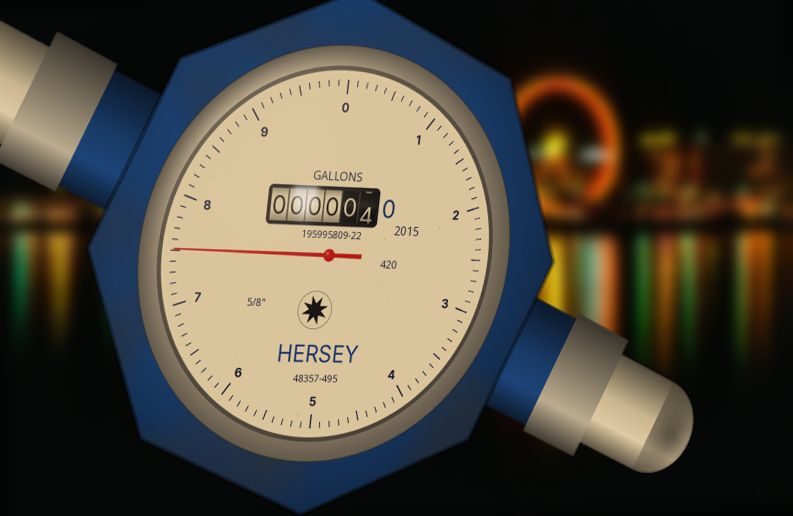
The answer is value=37.5 unit=gal
